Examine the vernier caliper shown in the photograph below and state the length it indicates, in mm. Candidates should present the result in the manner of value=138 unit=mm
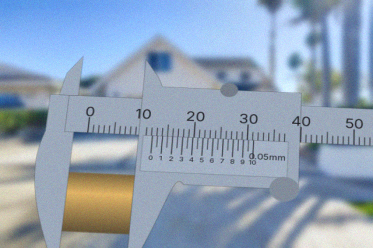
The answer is value=12.2 unit=mm
